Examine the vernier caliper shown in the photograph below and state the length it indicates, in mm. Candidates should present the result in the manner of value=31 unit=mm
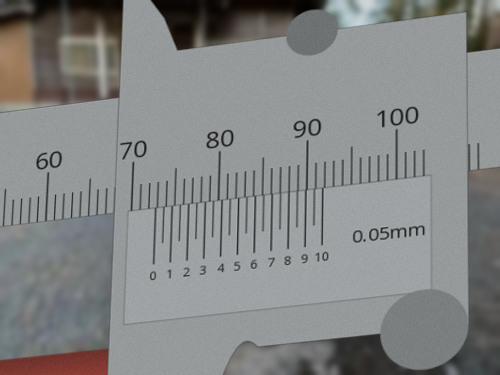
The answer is value=72.8 unit=mm
